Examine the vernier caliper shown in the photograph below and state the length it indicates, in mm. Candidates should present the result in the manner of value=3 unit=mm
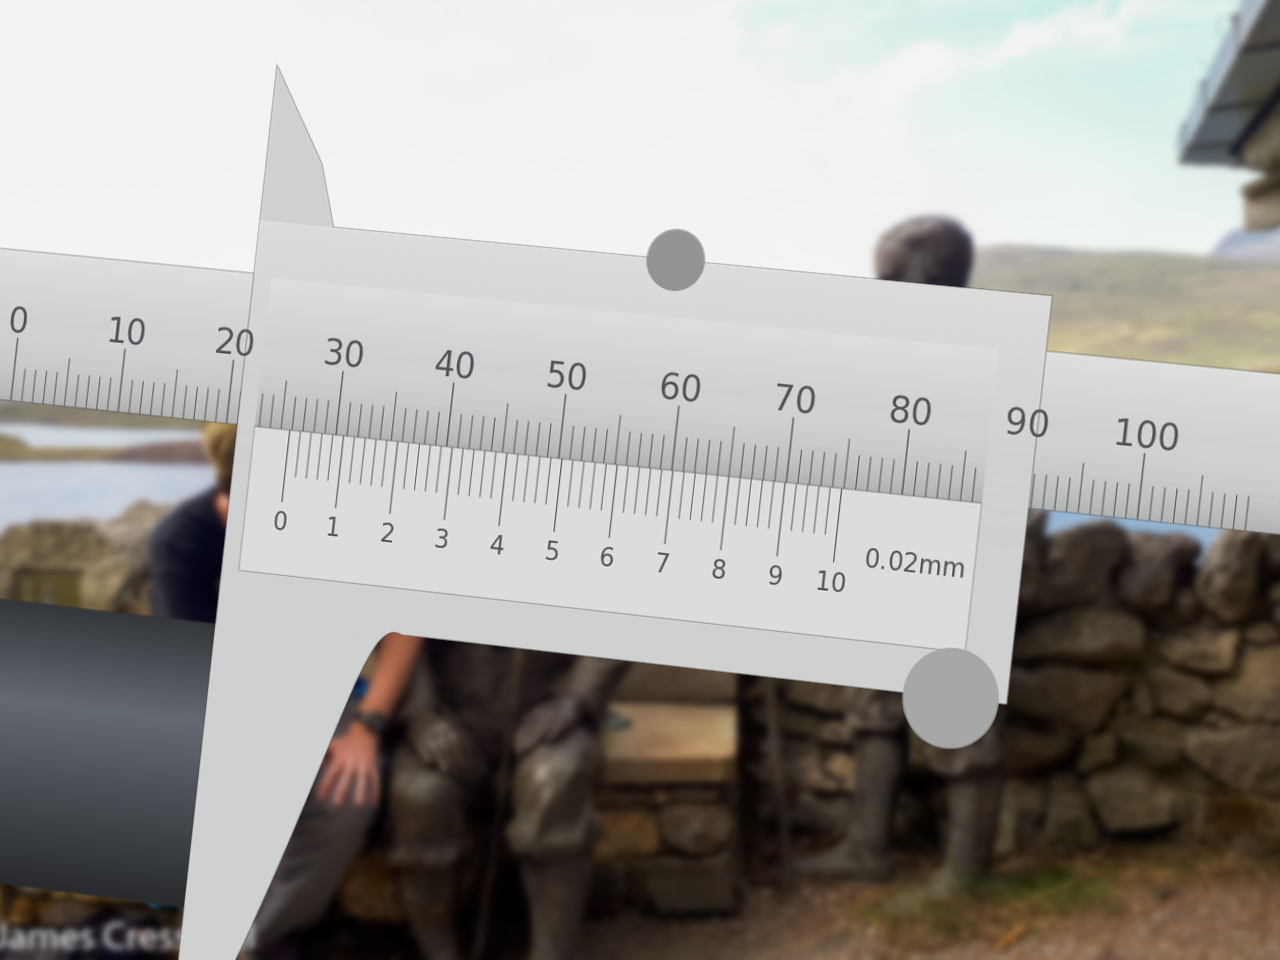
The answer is value=25.8 unit=mm
